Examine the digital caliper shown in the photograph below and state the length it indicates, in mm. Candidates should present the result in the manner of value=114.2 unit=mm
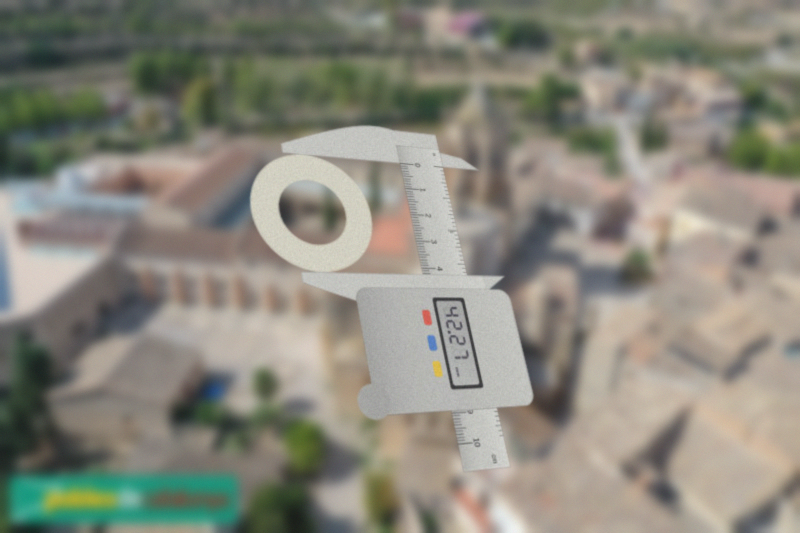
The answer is value=42.27 unit=mm
